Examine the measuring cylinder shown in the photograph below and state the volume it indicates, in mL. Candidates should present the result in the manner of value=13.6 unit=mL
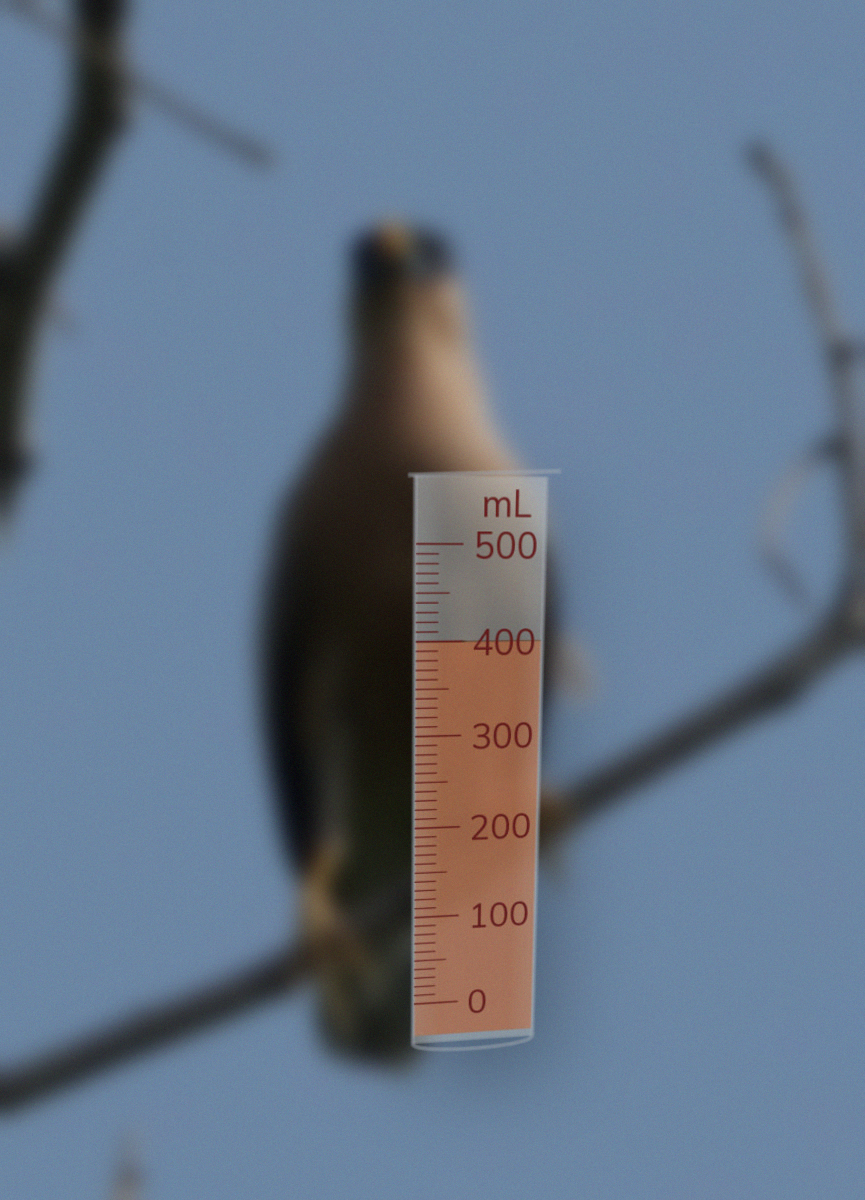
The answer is value=400 unit=mL
